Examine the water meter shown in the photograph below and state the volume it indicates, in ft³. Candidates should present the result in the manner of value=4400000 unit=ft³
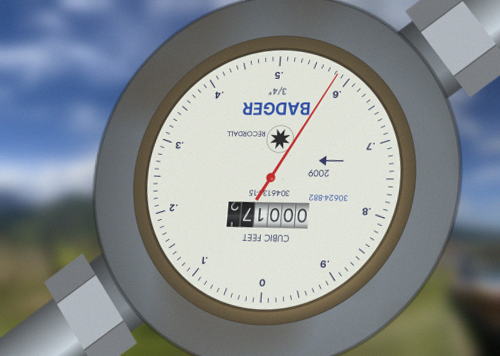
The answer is value=171.58 unit=ft³
